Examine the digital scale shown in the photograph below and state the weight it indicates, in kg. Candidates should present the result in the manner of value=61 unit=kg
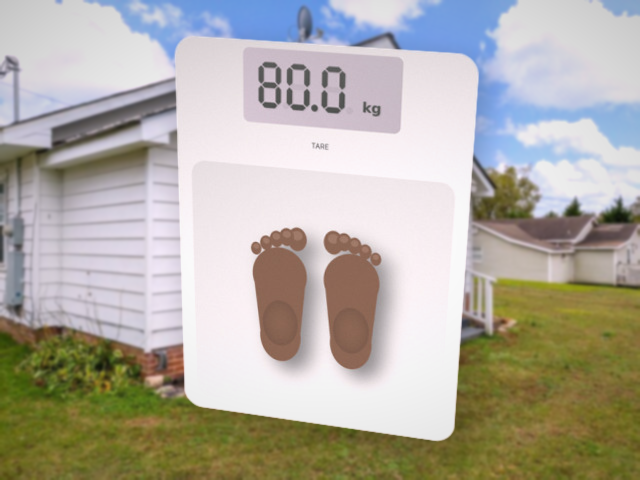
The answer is value=80.0 unit=kg
